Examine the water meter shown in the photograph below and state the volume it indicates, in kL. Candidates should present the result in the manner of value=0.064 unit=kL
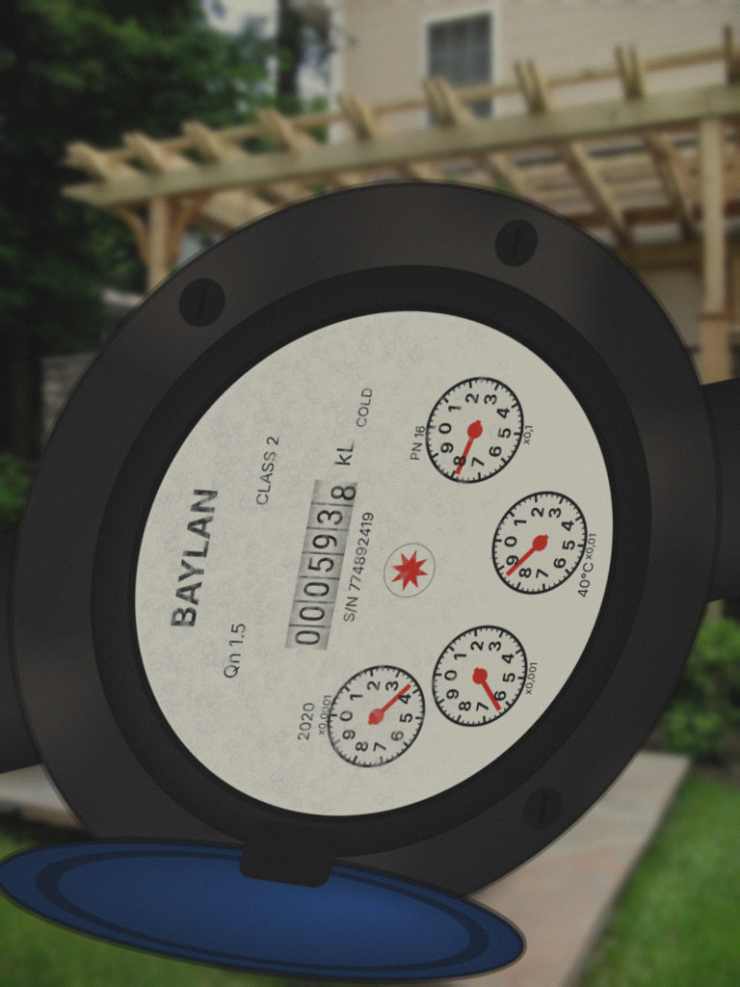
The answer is value=5937.7863 unit=kL
